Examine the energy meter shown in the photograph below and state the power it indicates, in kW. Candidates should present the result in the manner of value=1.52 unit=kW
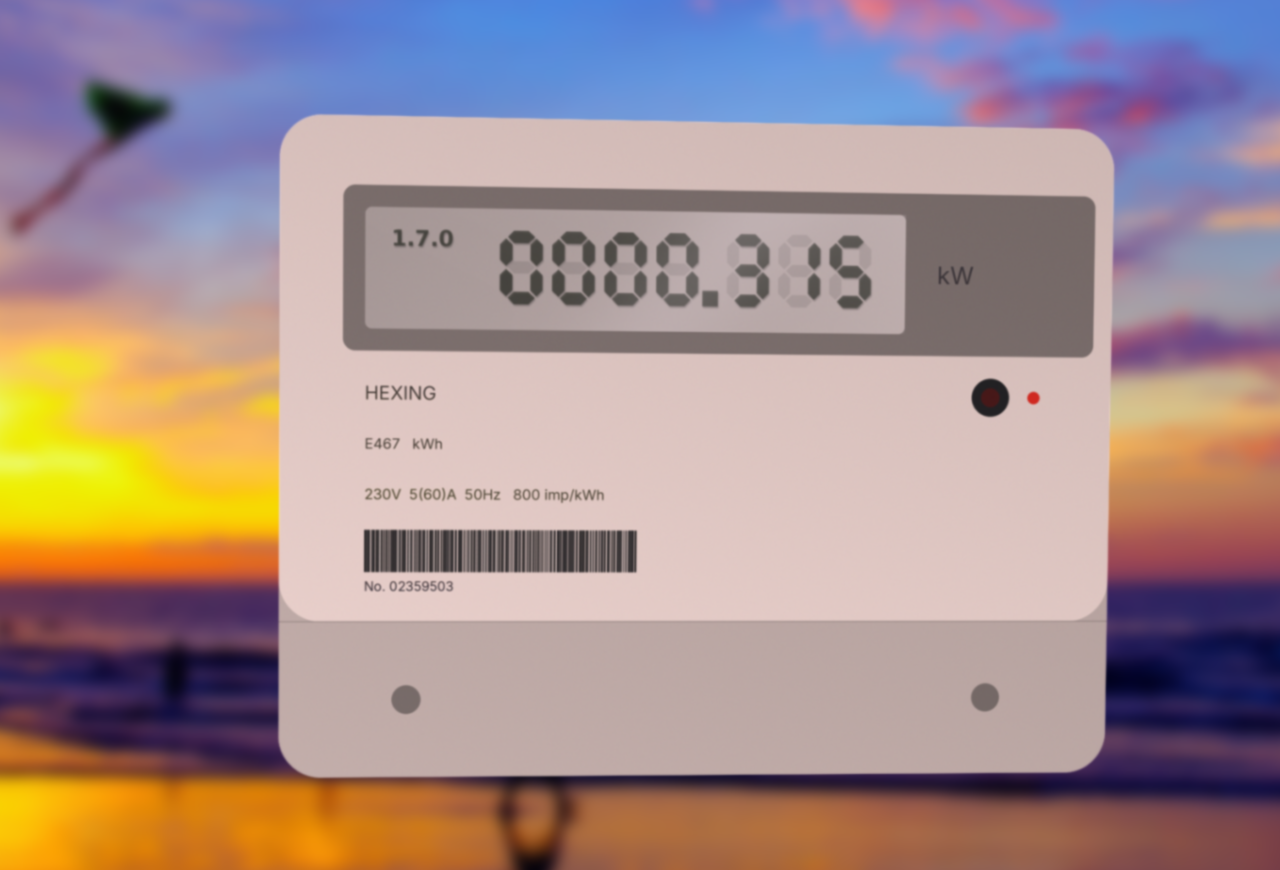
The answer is value=0.315 unit=kW
